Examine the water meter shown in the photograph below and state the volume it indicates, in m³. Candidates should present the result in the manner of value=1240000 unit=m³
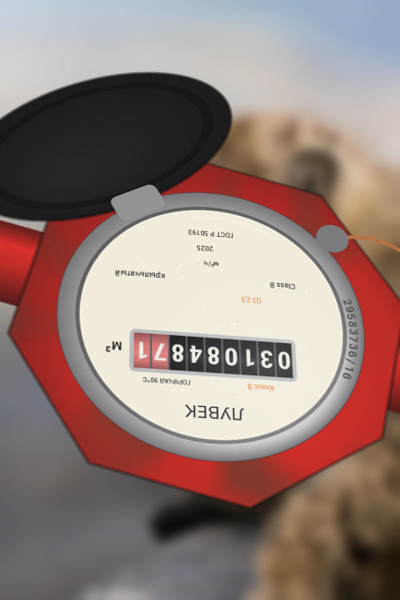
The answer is value=310848.71 unit=m³
